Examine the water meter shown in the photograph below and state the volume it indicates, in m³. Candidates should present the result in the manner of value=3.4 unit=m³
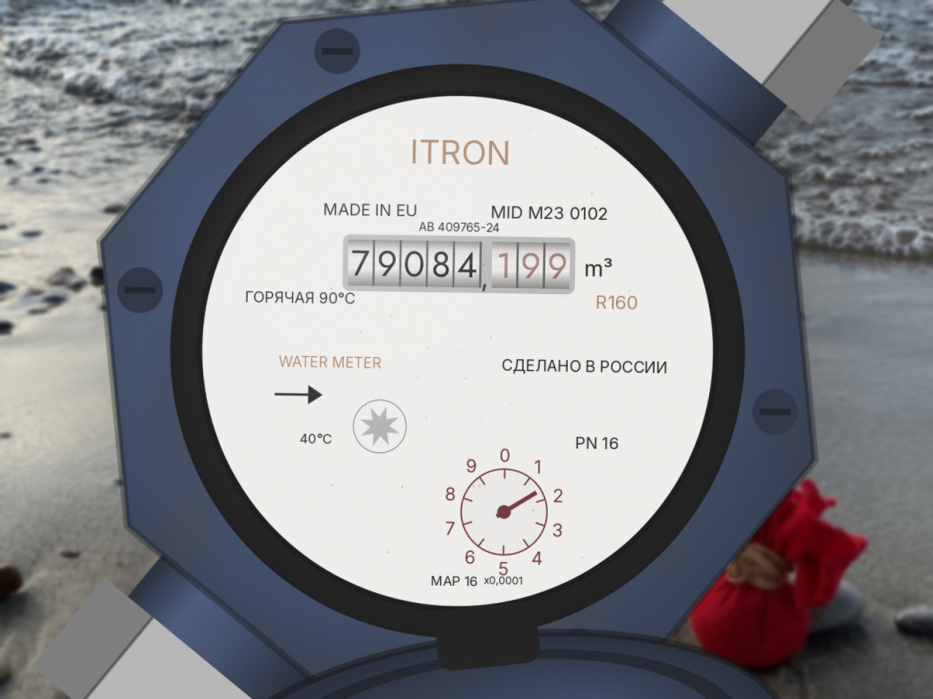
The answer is value=79084.1991 unit=m³
